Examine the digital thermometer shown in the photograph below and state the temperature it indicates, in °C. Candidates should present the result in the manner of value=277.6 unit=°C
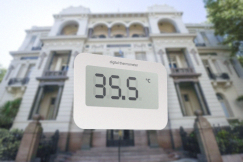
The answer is value=35.5 unit=°C
